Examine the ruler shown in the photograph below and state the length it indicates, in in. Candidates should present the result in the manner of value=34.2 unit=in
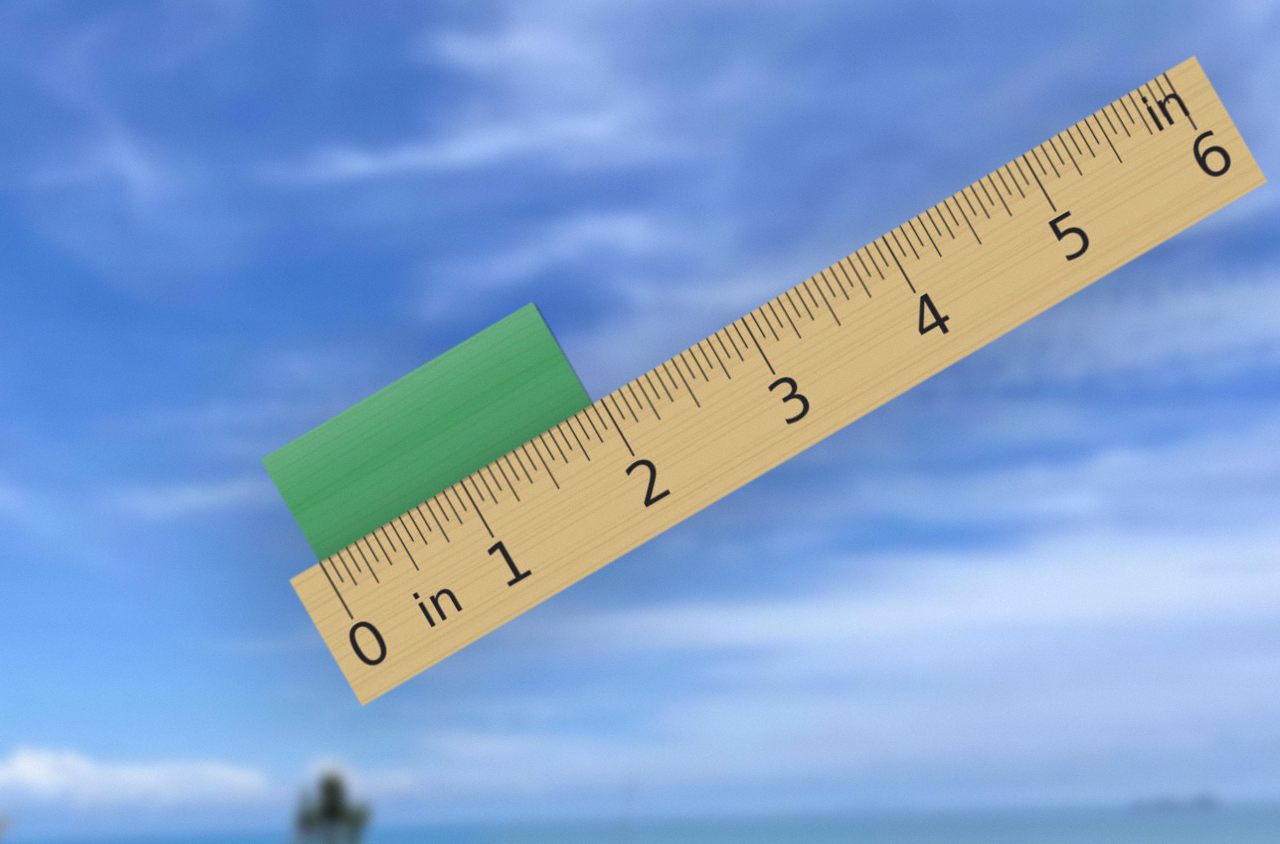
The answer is value=1.9375 unit=in
